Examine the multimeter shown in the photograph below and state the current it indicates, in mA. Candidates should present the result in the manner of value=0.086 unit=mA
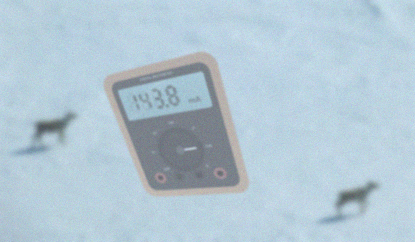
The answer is value=143.8 unit=mA
